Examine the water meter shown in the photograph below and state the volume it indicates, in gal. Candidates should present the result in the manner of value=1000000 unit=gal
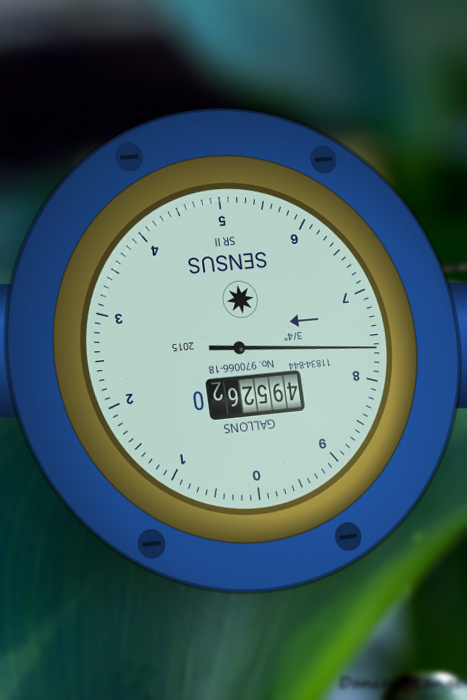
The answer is value=4952617.6 unit=gal
